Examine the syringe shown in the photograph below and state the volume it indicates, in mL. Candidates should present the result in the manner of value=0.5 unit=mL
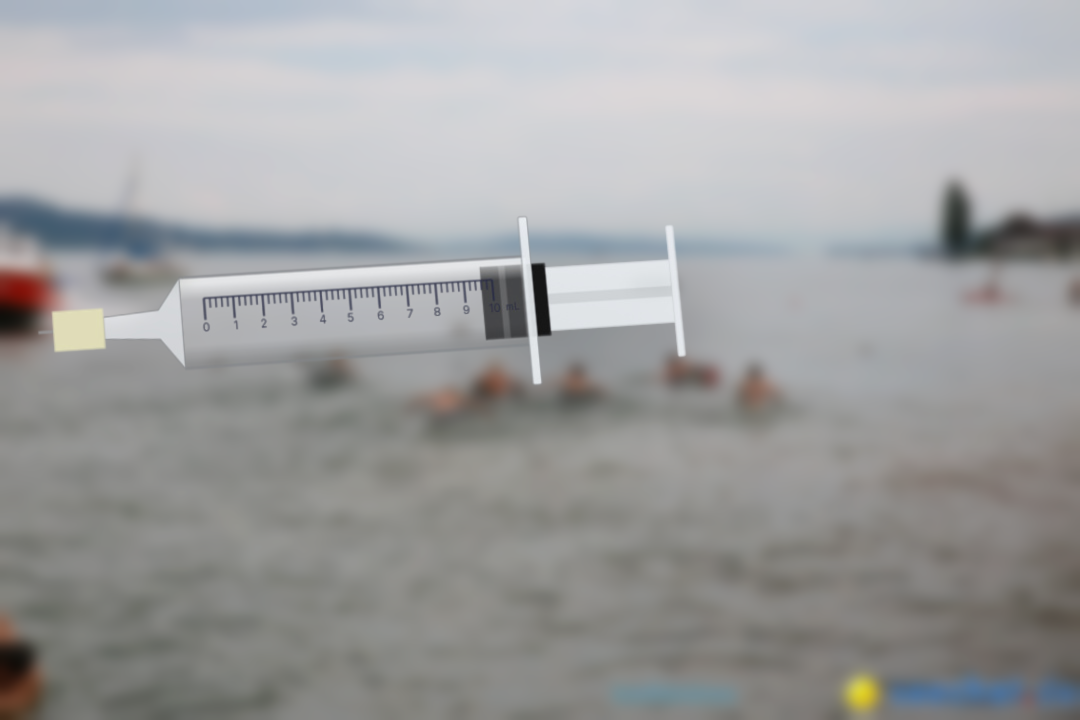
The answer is value=9.6 unit=mL
